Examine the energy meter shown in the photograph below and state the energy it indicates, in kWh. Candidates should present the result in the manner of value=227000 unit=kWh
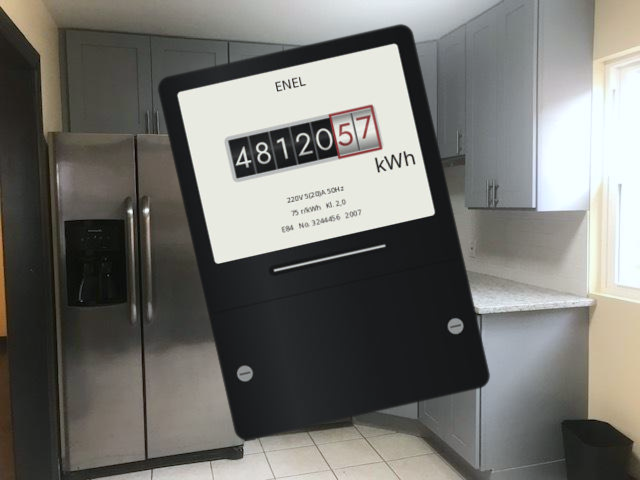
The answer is value=48120.57 unit=kWh
